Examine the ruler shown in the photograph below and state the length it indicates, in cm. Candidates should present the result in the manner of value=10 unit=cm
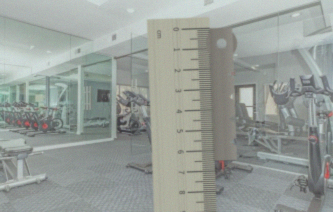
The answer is value=6.5 unit=cm
